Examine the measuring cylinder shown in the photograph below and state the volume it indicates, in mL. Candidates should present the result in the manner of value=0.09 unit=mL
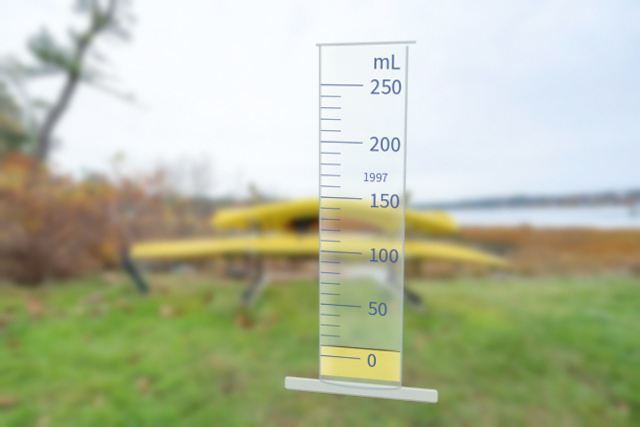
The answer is value=10 unit=mL
